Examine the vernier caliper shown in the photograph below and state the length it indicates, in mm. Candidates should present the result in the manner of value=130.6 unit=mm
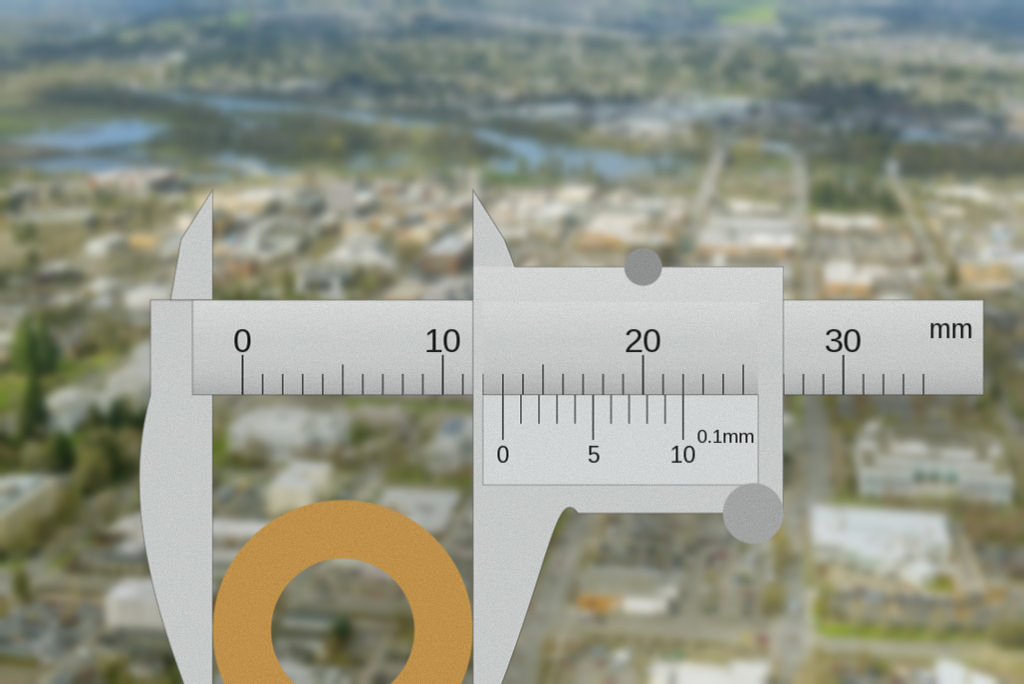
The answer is value=13.0 unit=mm
